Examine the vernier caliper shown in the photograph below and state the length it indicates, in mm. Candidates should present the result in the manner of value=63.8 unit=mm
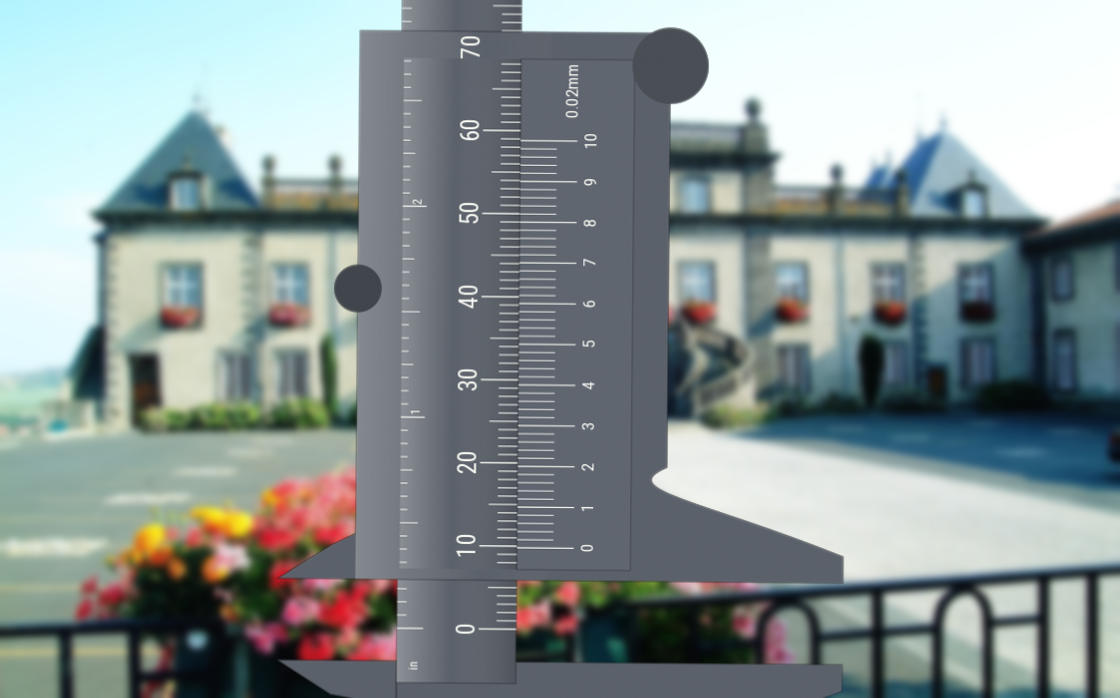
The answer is value=9.8 unit=mm
